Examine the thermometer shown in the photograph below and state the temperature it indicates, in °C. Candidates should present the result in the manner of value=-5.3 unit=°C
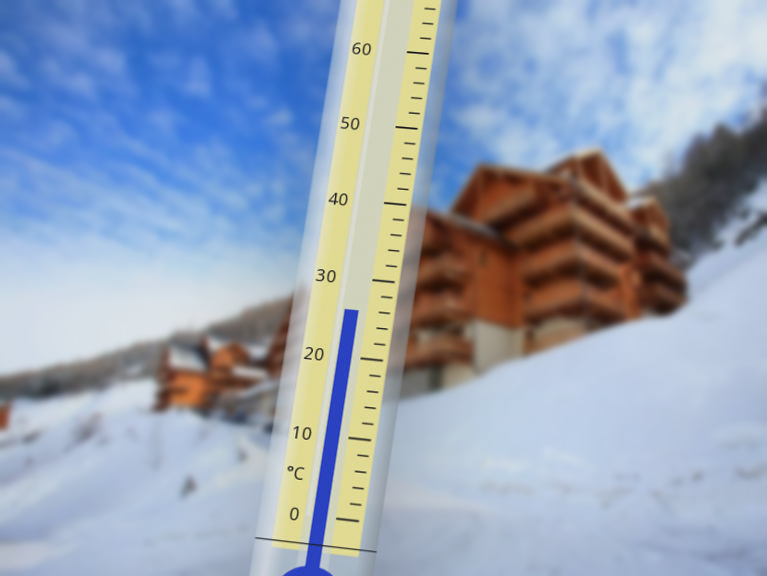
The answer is value=26 unit=°C
